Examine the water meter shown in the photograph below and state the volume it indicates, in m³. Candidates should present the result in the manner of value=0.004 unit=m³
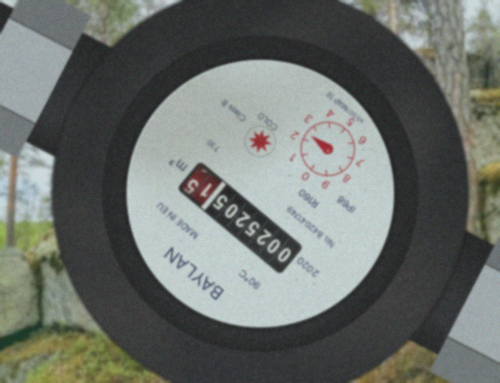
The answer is value=25205.152 unit=m³
